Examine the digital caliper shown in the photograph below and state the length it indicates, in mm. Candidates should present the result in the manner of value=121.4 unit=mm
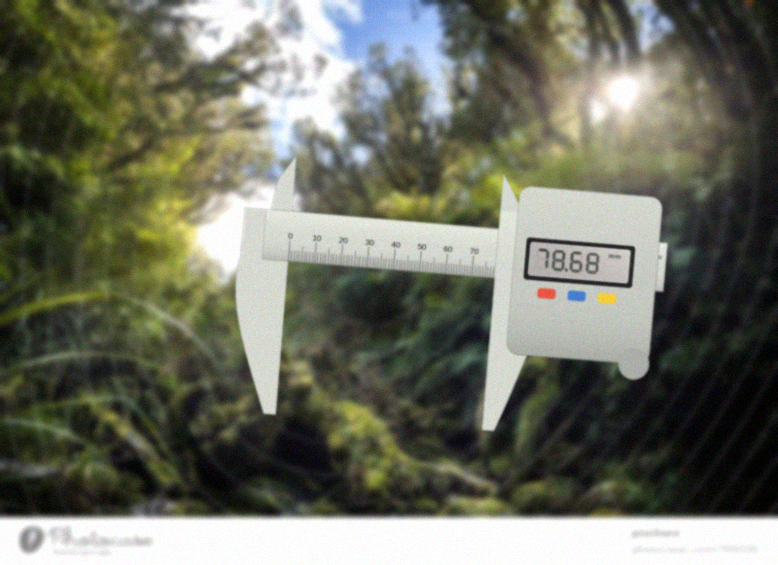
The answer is value=78.68 unit=mm
